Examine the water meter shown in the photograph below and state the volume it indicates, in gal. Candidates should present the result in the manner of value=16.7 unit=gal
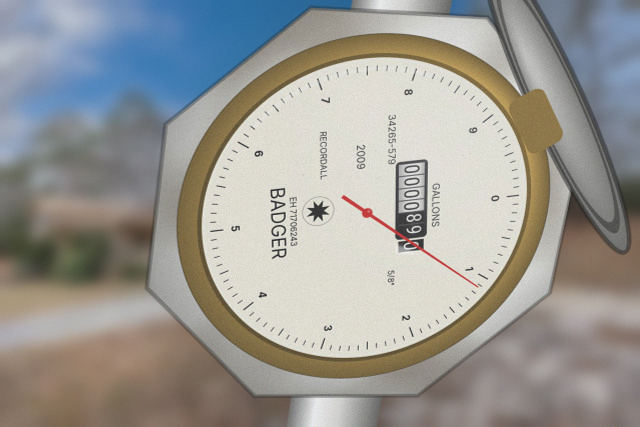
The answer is value=891.1 unit=gal
